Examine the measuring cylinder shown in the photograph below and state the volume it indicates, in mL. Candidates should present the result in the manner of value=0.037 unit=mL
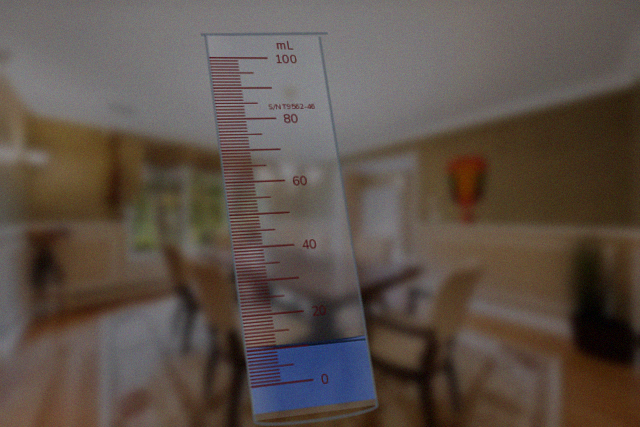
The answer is value=10 unit=mL
